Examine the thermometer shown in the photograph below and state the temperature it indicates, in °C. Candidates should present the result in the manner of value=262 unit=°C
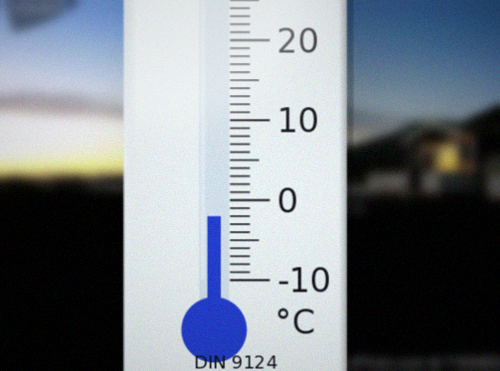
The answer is value=-2 unit=°C
